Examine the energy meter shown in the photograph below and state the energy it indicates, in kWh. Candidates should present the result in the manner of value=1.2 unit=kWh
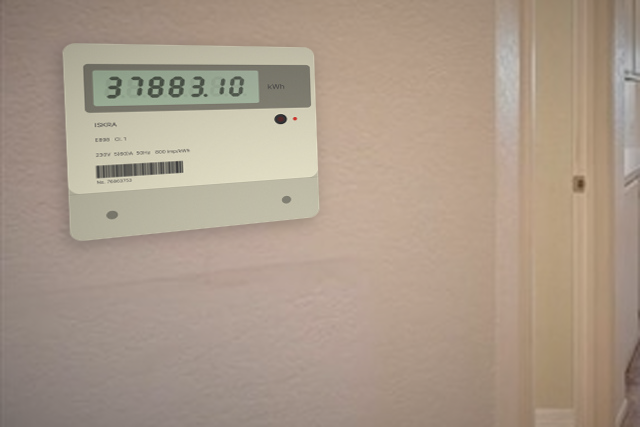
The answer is value=37883.10 unit=kWh
